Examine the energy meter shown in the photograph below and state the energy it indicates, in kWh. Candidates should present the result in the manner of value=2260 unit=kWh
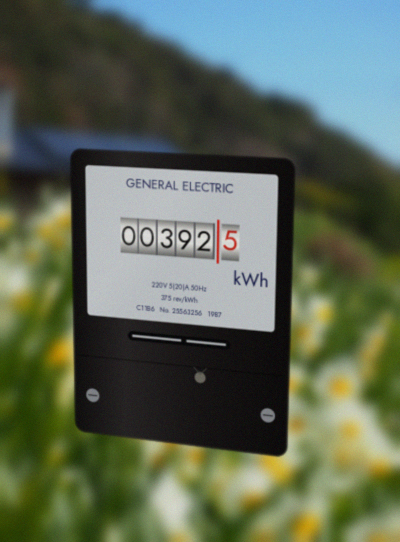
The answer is value=392.5 unit=kWh
